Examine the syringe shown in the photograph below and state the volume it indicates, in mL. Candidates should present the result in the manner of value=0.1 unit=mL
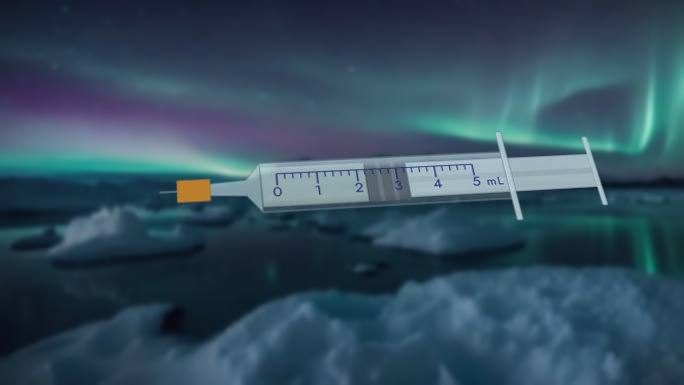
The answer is value=2.2 unit=mL
